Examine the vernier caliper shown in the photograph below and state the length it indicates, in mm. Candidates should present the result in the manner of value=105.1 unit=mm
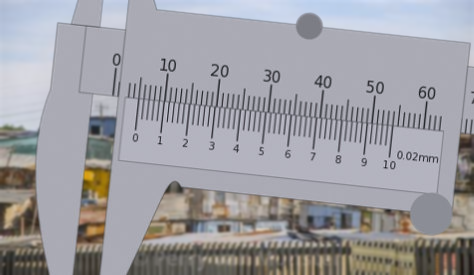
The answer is value=5.0 unit=mm
